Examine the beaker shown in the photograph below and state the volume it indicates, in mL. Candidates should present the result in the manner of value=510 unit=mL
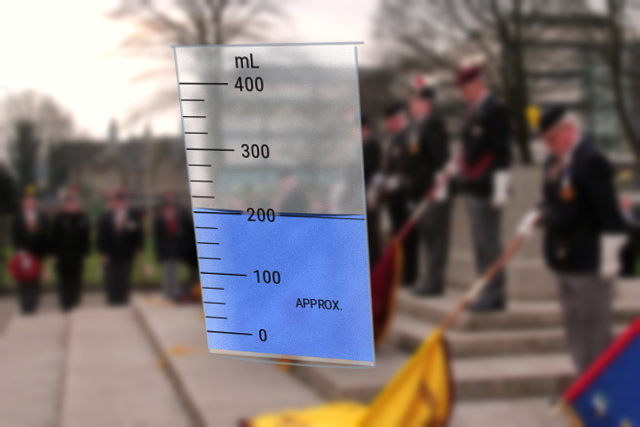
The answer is value=200 unit=mL
